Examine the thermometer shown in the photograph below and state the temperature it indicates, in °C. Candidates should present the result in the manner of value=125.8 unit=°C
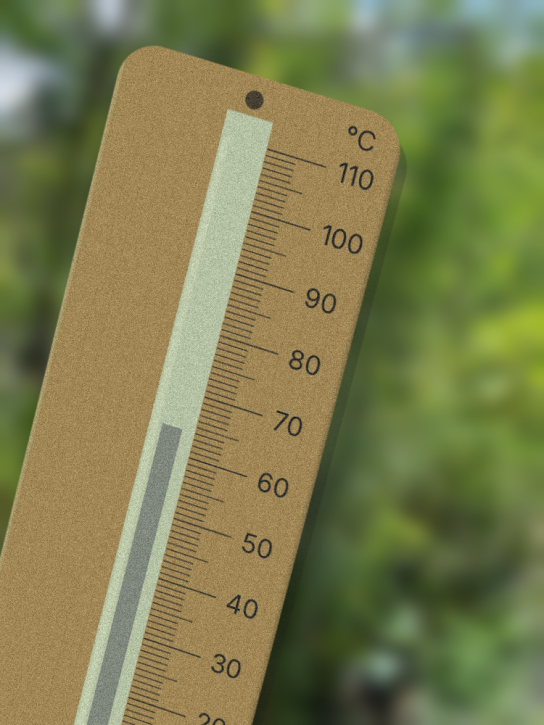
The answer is value=64 unit=°C
